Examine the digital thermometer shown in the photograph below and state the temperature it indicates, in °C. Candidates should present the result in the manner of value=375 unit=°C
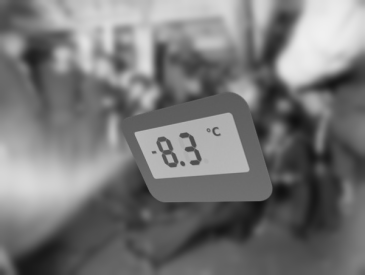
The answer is value=-8.3 unit=°C
